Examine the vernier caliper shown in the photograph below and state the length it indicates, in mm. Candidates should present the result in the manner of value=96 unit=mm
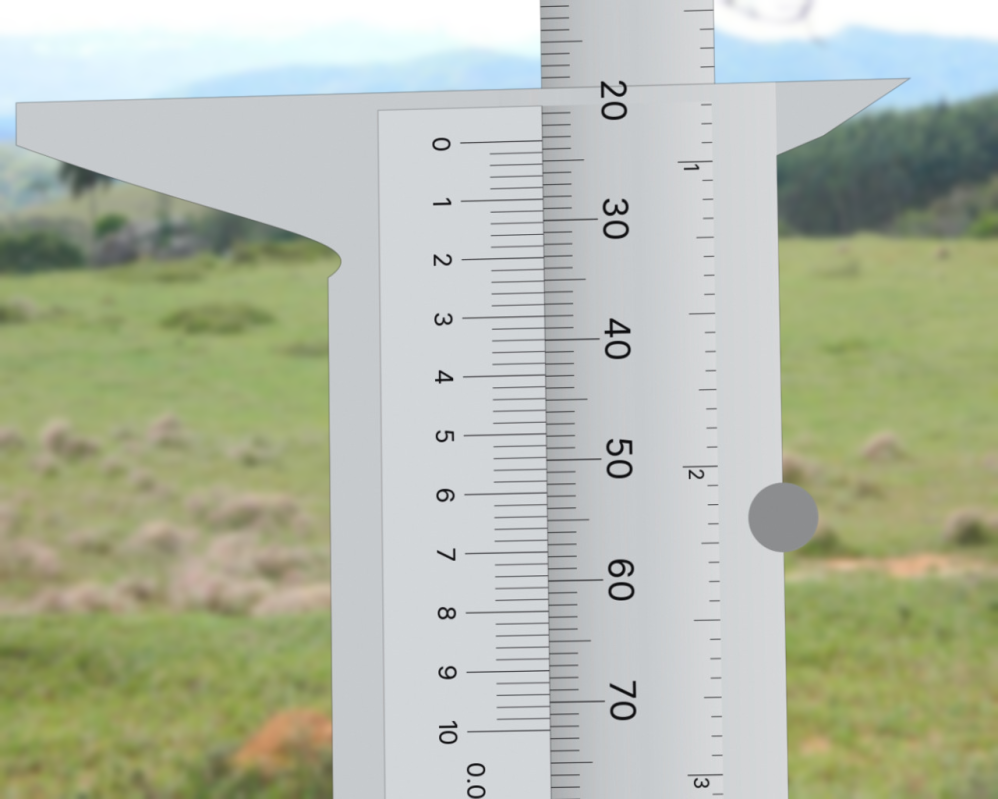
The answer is value=23.3 unit=mm
